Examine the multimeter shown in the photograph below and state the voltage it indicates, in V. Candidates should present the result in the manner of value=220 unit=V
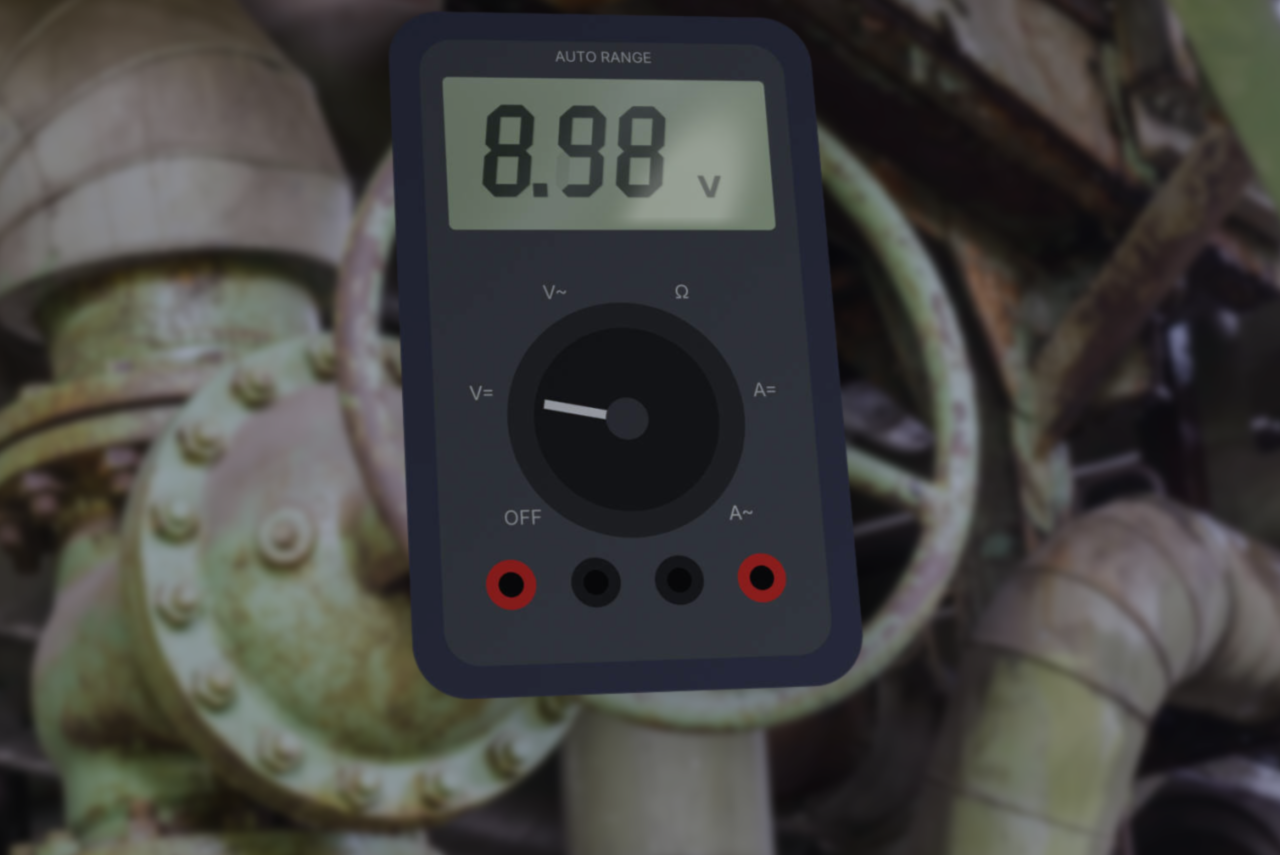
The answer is value=8.98 unit=V
